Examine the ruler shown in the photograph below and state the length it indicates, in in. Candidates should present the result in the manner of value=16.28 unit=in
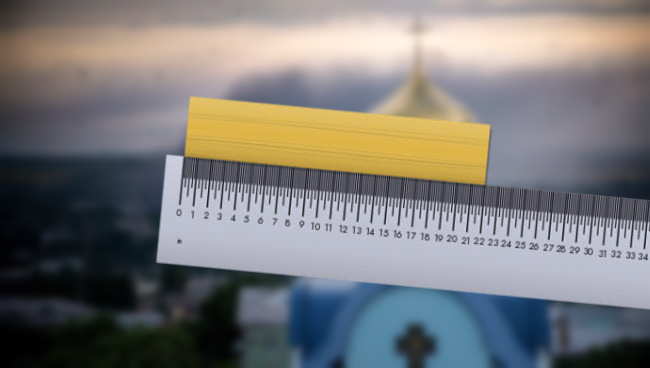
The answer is value=22 unit=in
